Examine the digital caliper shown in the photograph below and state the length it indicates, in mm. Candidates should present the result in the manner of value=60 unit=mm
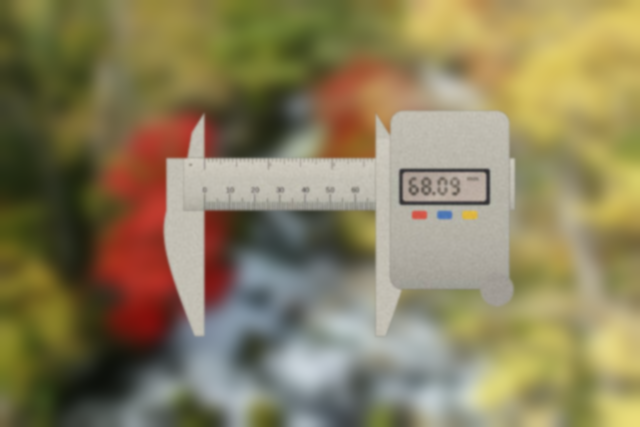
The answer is value=68.09 unit=mm
